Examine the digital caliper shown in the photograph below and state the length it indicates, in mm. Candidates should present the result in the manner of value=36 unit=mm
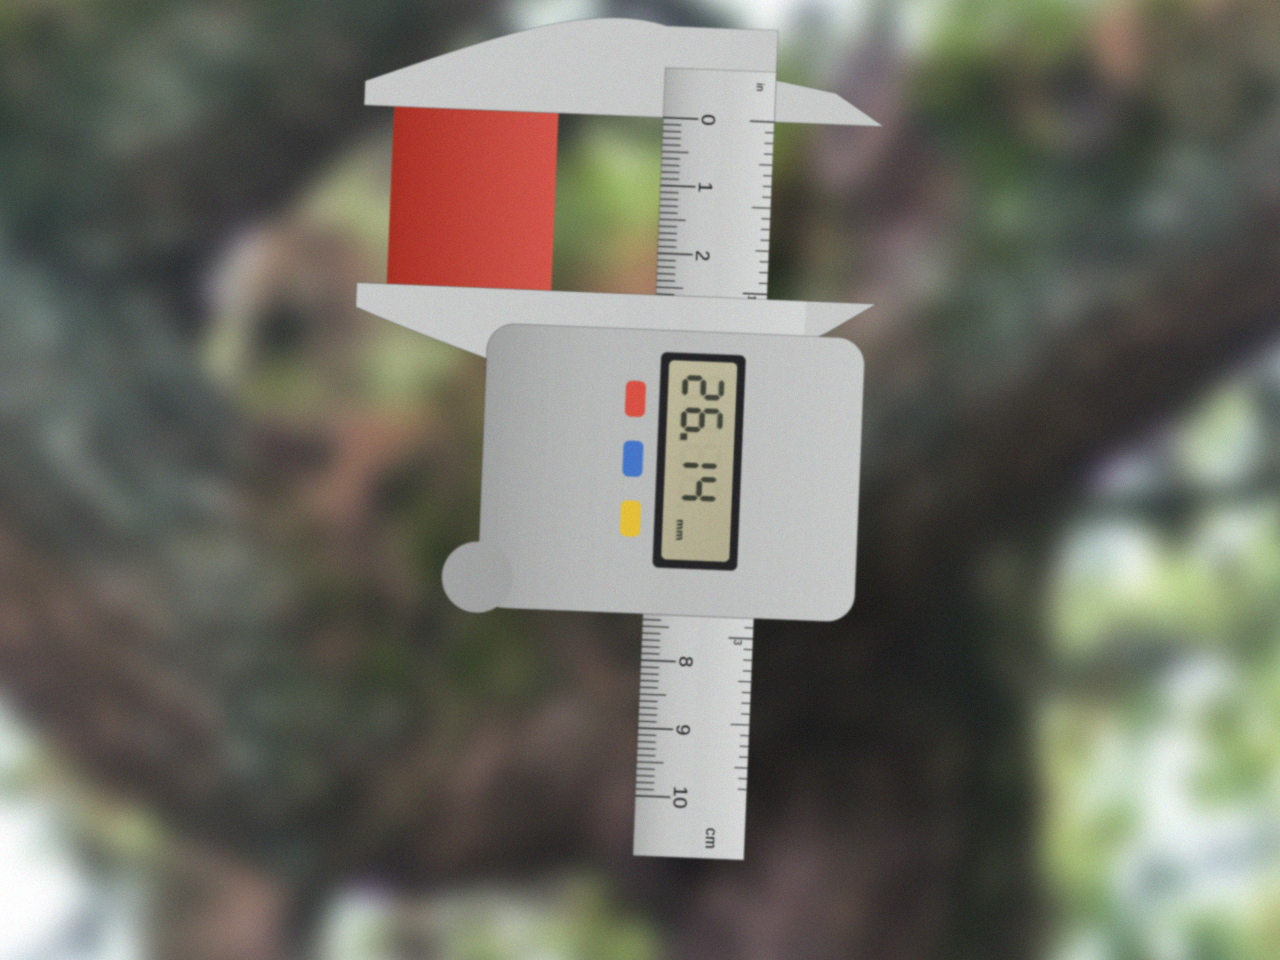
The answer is value=26.14 unit=mm
